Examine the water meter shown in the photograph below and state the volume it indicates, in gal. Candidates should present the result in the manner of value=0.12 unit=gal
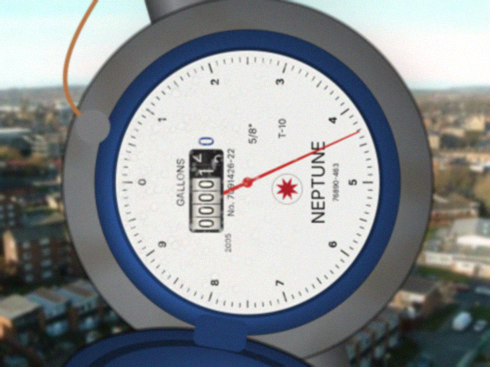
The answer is value=124.3 unit=gal
